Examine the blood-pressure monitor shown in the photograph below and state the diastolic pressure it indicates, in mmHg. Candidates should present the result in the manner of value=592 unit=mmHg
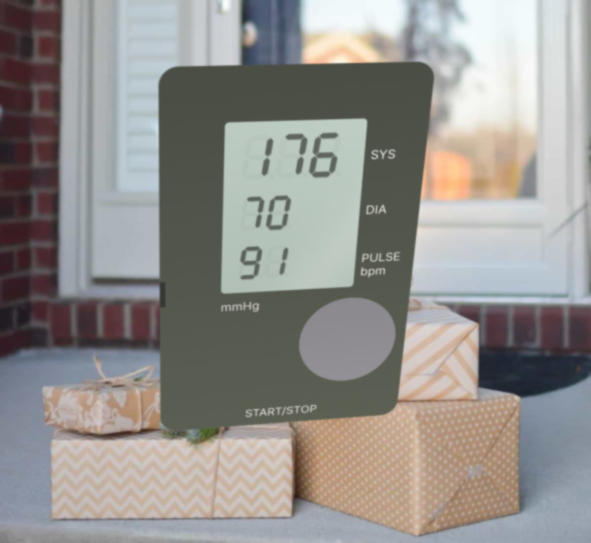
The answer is value=70 unit=mmHg
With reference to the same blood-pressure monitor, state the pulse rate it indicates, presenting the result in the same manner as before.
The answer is value=91 unit=bpm
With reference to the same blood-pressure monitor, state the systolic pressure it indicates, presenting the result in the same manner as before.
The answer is value=176 unit=mmHg
